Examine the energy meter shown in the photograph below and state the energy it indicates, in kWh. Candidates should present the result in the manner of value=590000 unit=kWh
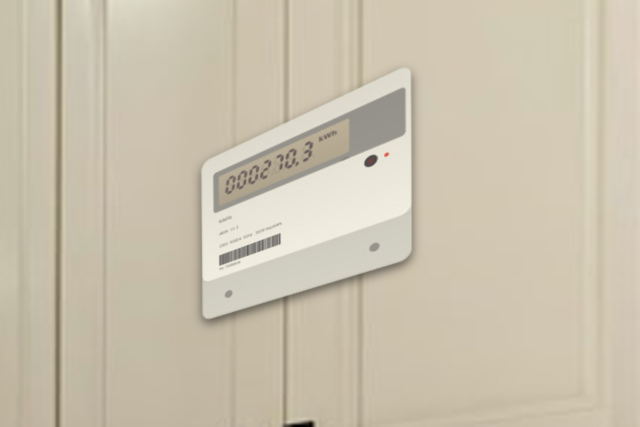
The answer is value=270.3 unit=kWh
